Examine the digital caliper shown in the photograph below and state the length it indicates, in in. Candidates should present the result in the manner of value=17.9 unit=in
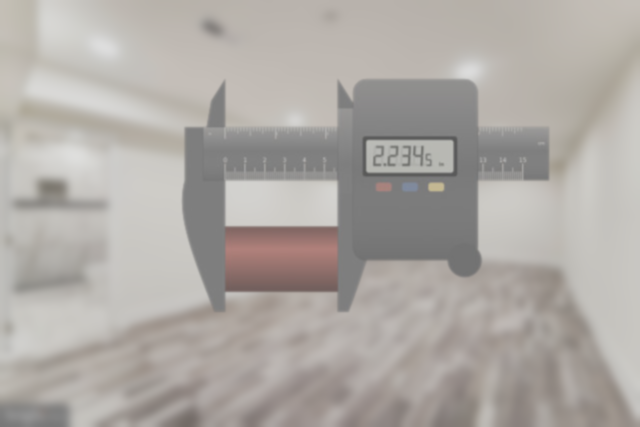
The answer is value=2.2345 unit=in
